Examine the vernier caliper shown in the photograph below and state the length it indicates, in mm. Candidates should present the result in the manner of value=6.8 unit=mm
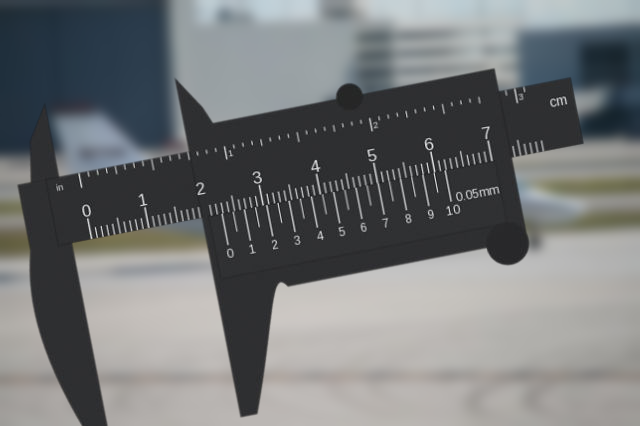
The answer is value=22.8 unit=mm
